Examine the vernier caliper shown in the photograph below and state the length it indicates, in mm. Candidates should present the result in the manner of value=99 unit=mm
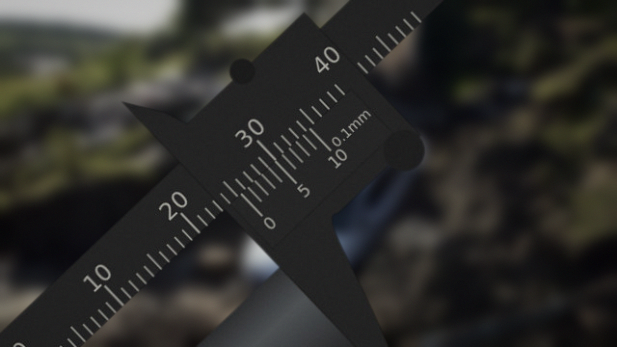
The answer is value=25.4 unit=mm
